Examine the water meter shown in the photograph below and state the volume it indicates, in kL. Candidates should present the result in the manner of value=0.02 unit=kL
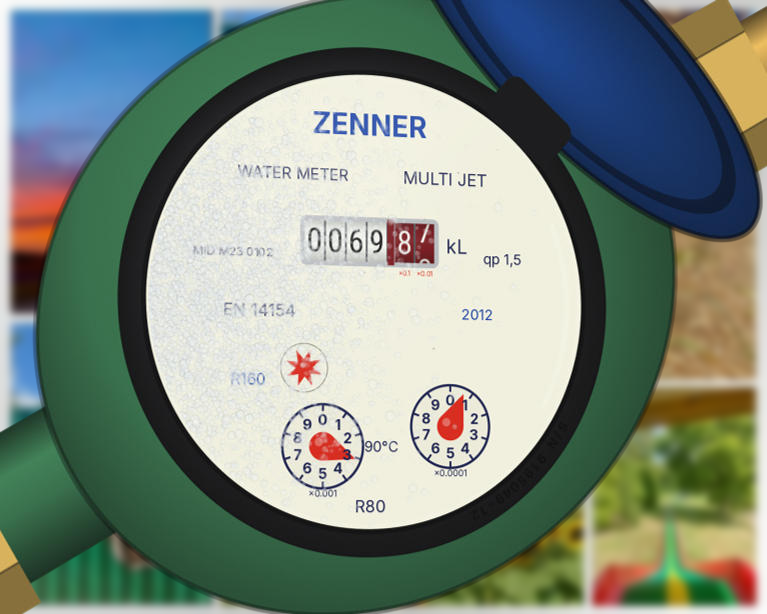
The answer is value=69.8730 unit=kL
